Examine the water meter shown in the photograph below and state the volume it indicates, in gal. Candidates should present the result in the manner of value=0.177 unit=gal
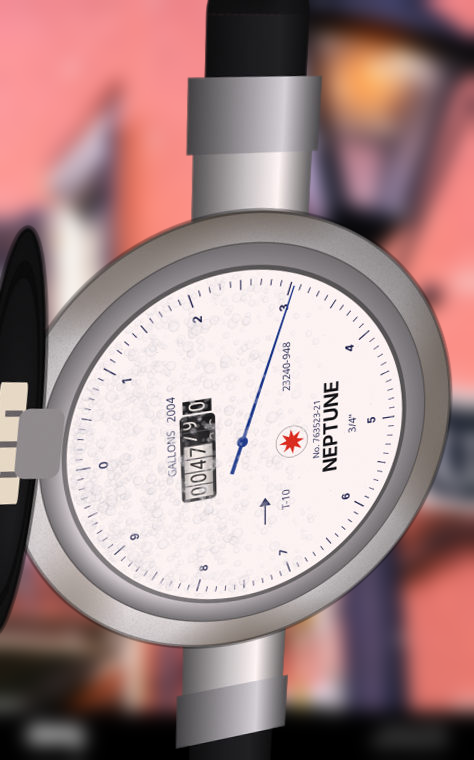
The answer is value=47793.0 unit=gal
